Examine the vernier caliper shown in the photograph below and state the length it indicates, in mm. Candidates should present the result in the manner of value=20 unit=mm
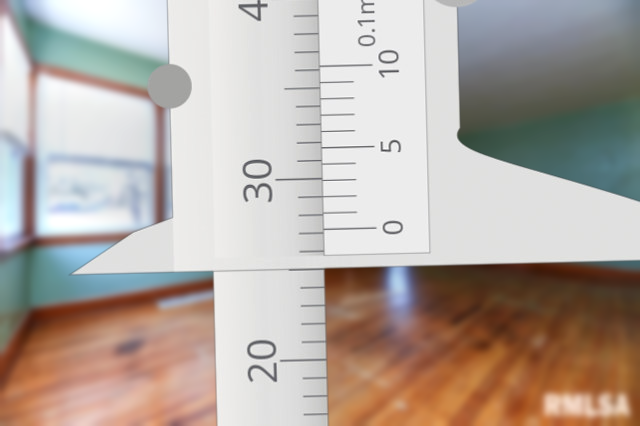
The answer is value=27.2 unit=mm
